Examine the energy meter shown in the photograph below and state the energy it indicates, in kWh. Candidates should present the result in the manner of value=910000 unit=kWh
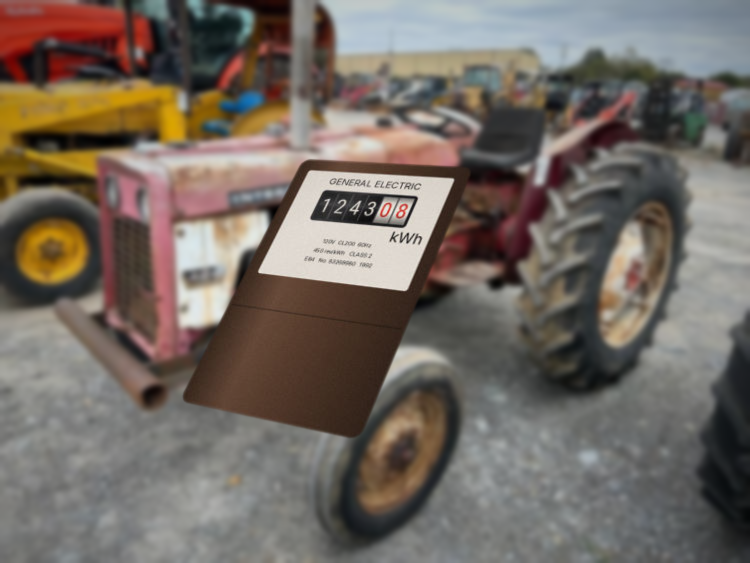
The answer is value=1243.08 unit=kWh
